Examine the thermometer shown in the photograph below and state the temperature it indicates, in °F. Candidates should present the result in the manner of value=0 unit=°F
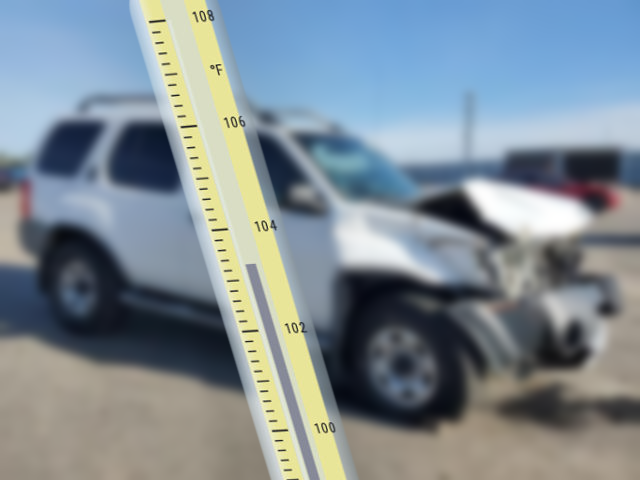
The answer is value=103.3 unit=°F
